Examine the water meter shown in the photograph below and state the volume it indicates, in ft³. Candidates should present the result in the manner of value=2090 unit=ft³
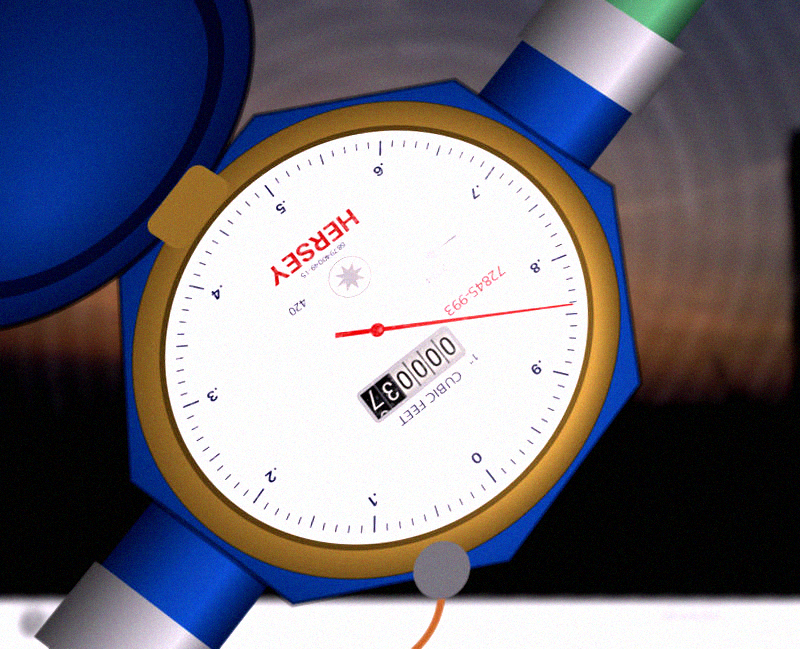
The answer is value=36.84 unit=ft³
